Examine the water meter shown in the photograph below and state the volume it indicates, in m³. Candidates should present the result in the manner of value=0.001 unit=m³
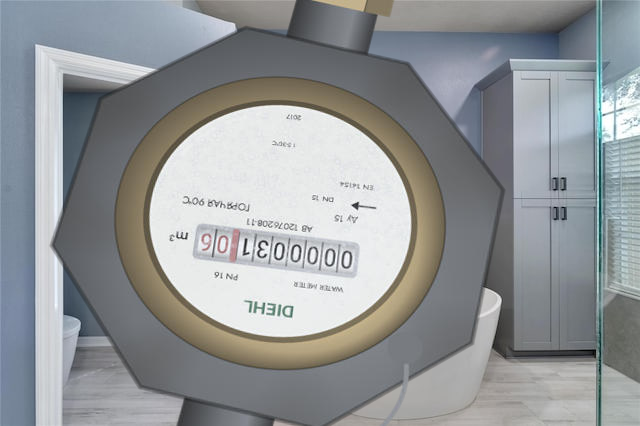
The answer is value=31.06 unit=m³
